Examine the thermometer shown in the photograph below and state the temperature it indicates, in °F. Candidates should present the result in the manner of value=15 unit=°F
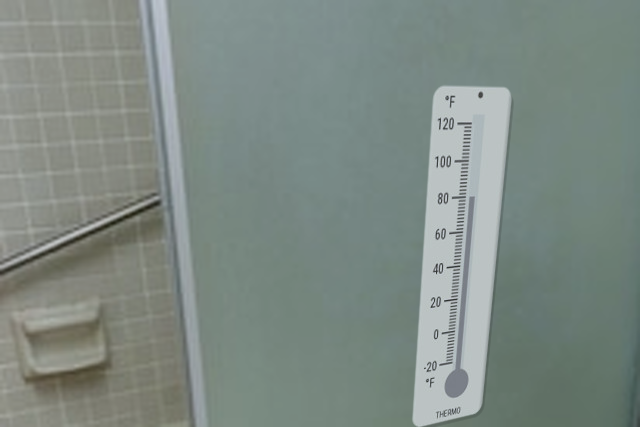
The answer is value=80 unit=°F
